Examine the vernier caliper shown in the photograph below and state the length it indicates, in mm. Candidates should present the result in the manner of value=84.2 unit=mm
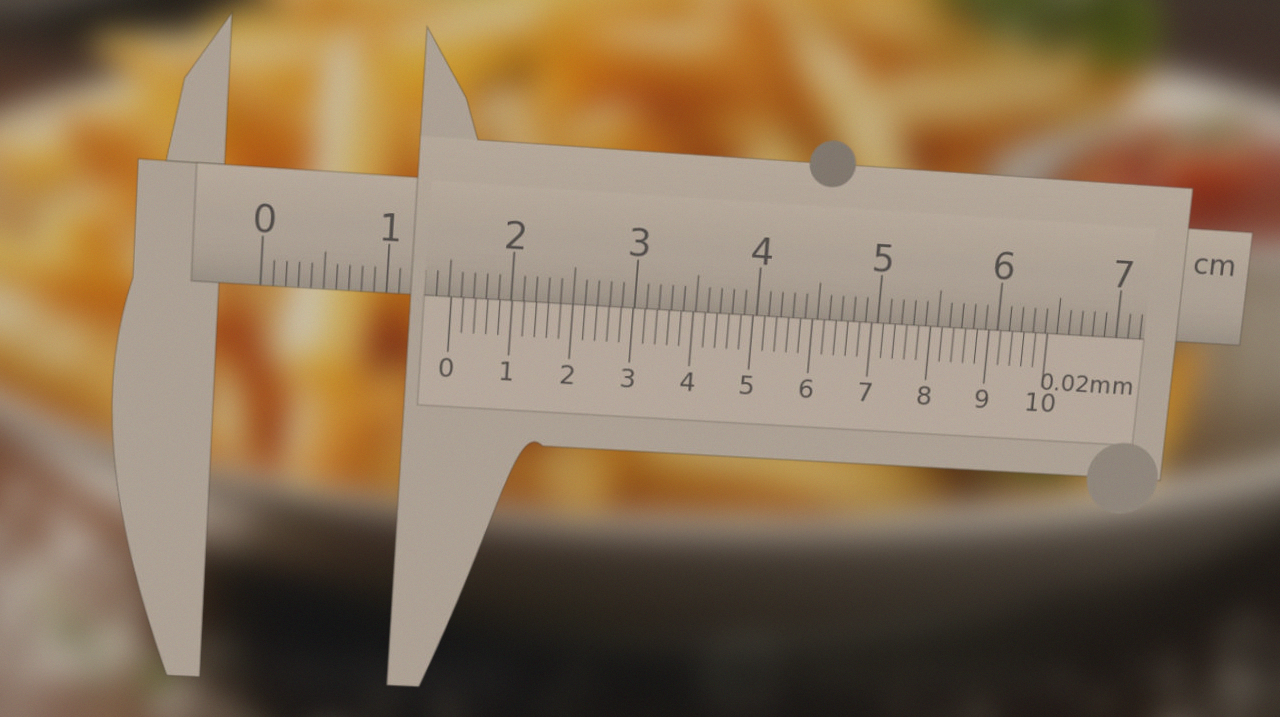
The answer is value=15.2 unit=mm
